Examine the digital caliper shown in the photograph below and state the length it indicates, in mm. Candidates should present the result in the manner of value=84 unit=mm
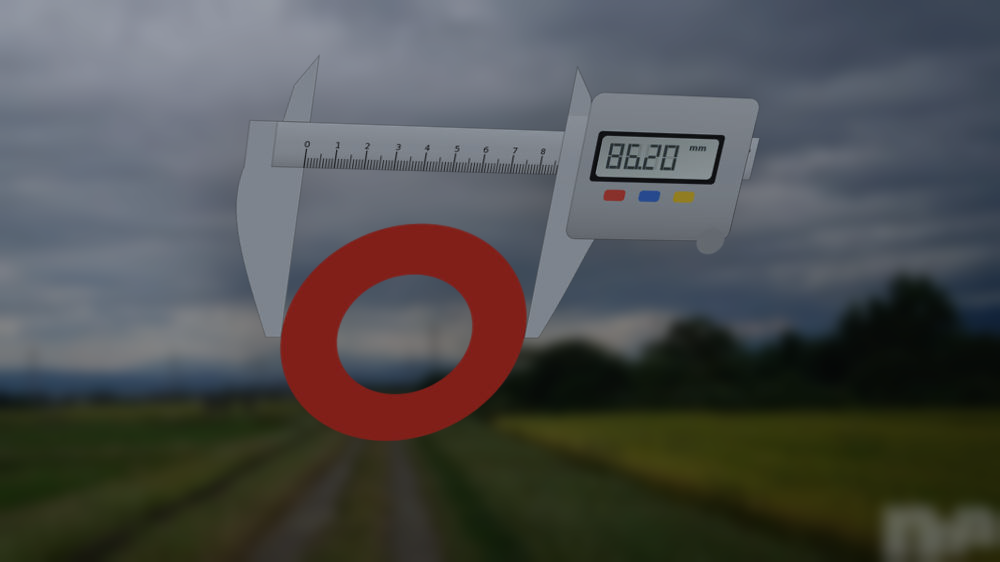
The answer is value=86.20 unit=mm
